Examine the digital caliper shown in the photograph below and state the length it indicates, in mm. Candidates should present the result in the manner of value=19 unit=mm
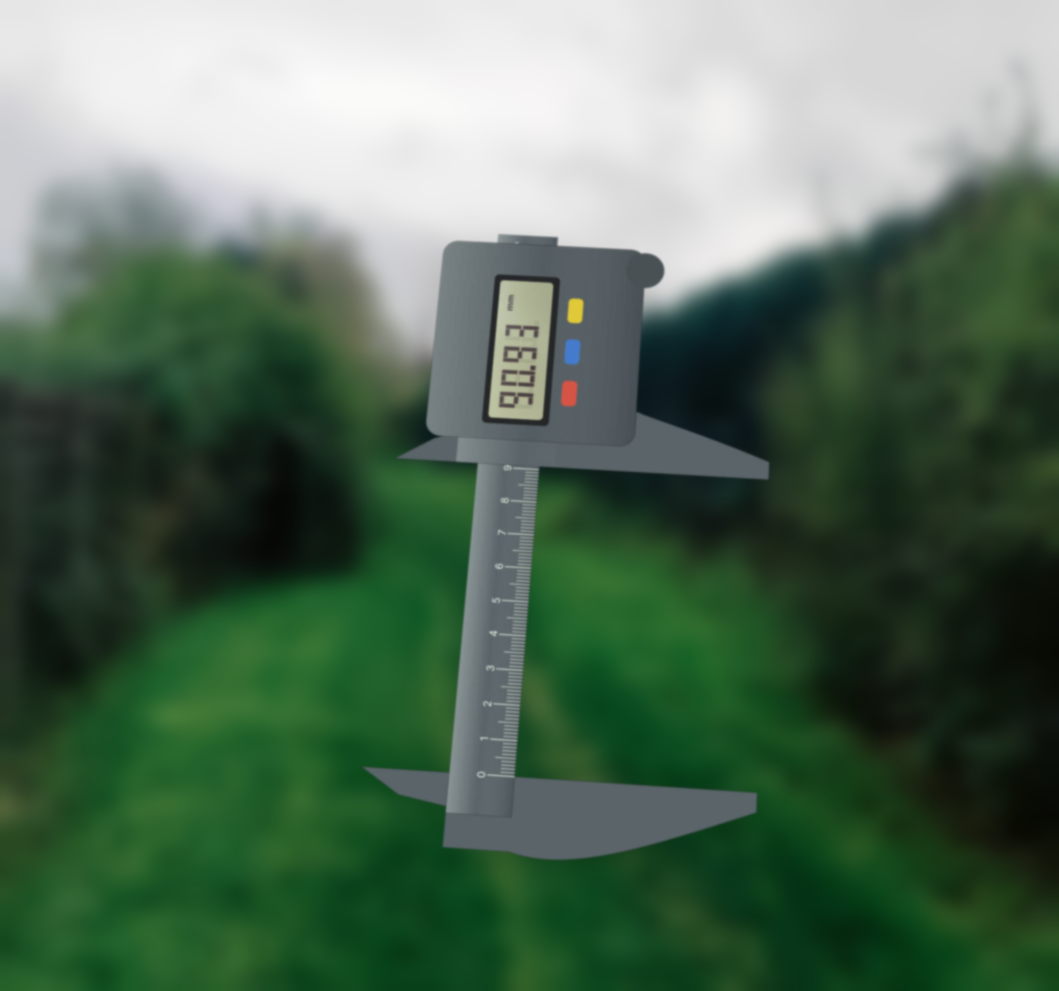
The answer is value=90.93 unit=mm
